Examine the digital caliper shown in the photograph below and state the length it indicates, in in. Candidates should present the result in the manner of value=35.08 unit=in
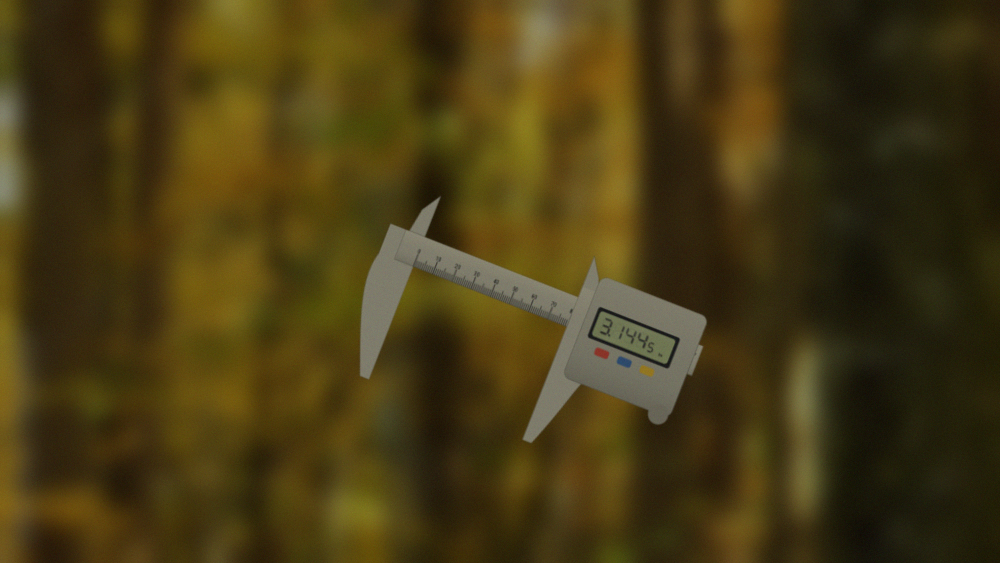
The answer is value=3.1445 unit=in
